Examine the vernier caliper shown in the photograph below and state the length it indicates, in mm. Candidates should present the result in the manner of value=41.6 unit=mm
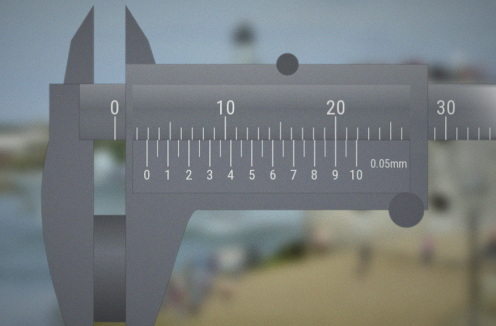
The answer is value=2.9 unit=mm
